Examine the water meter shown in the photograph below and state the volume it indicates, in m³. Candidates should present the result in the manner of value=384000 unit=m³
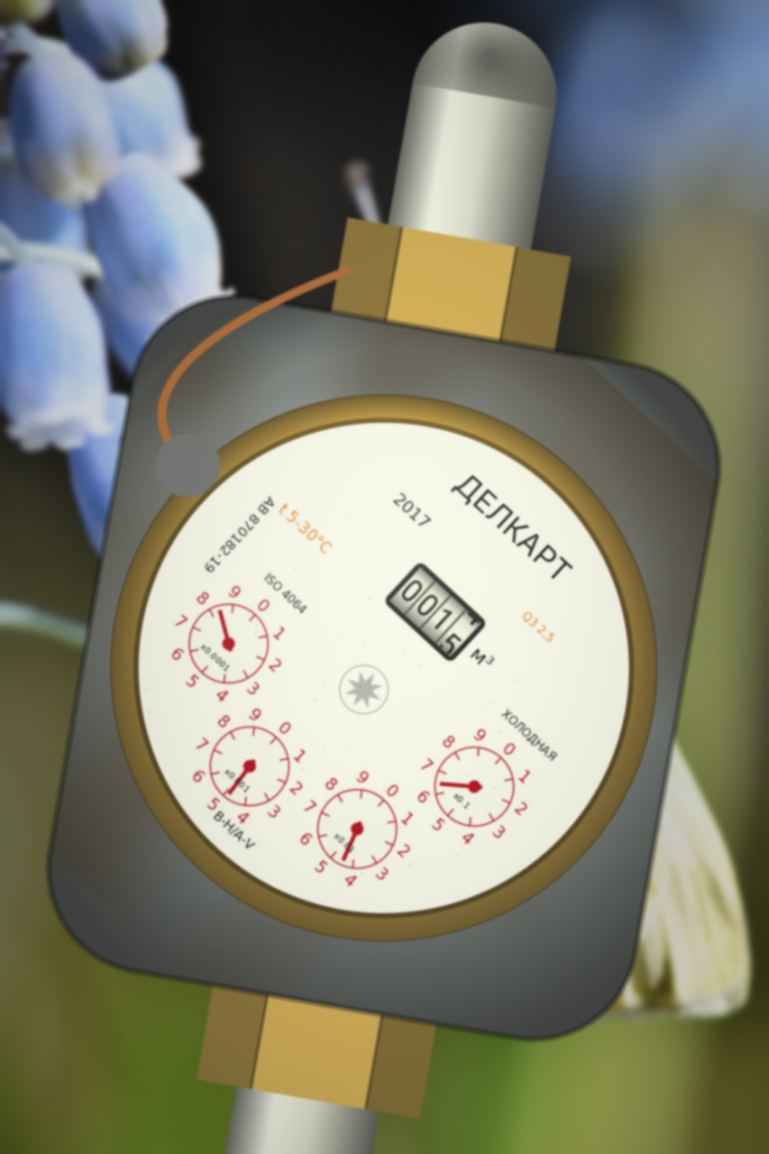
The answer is value=14.6448 unit=m³
